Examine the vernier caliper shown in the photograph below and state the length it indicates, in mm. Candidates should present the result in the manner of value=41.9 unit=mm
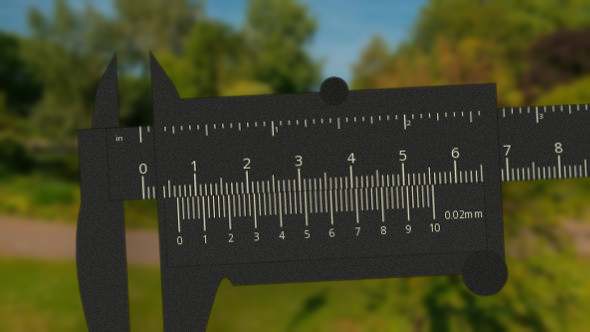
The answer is value=6.5 unit=mm
